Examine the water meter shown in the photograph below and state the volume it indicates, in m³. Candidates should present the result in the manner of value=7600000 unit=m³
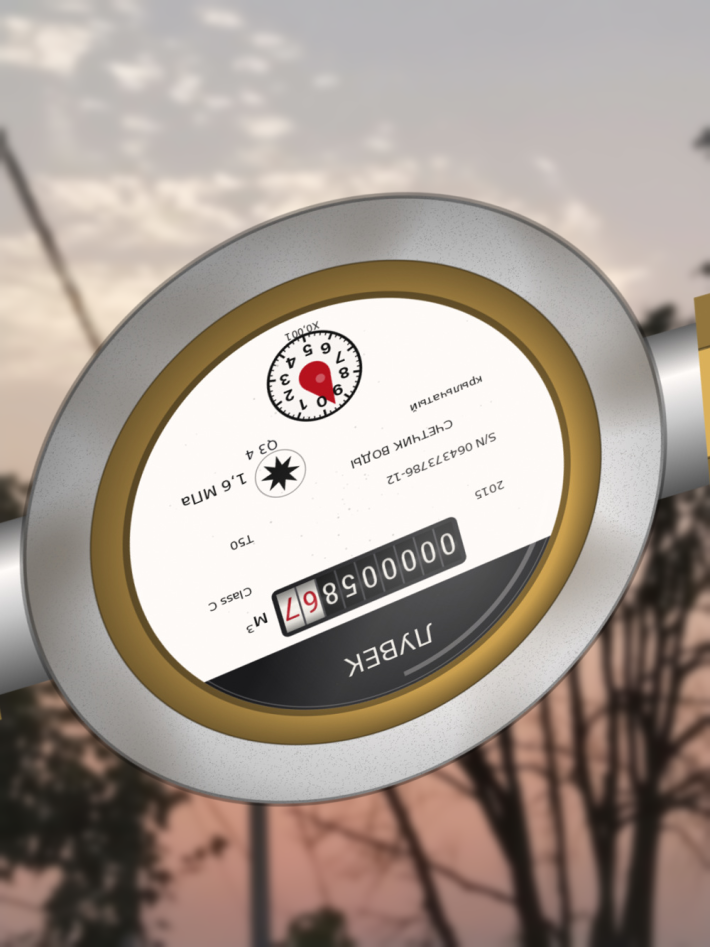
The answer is value=58.669 unit=m³
